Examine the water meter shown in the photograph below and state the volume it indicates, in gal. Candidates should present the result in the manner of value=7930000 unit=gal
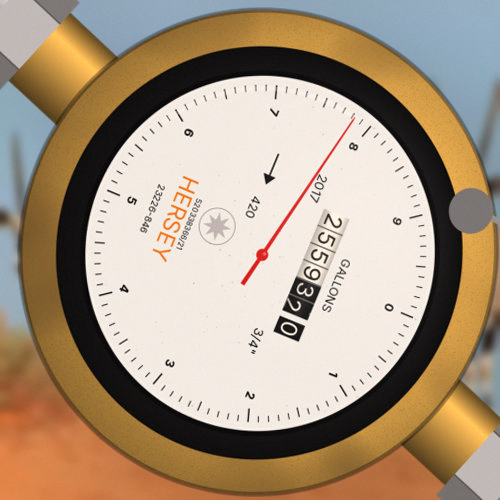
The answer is value=2559317.8 unit=gal
